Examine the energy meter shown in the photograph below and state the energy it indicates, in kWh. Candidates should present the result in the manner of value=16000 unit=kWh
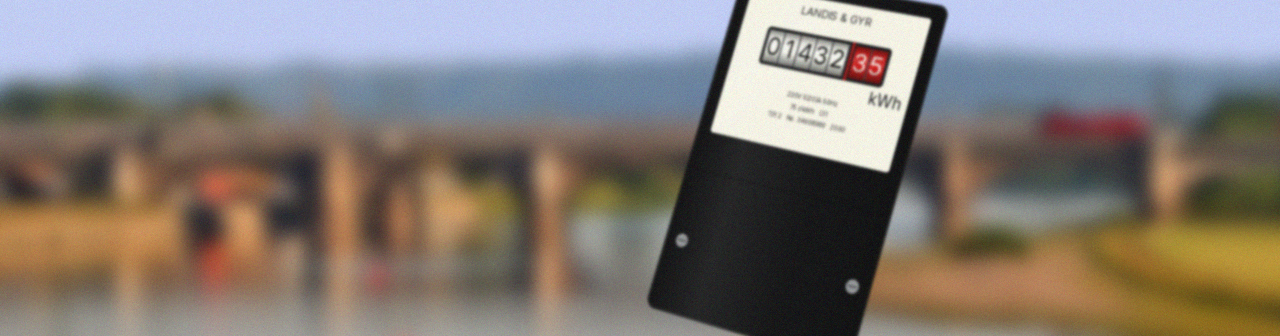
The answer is value=1432.35 unit=kWh
